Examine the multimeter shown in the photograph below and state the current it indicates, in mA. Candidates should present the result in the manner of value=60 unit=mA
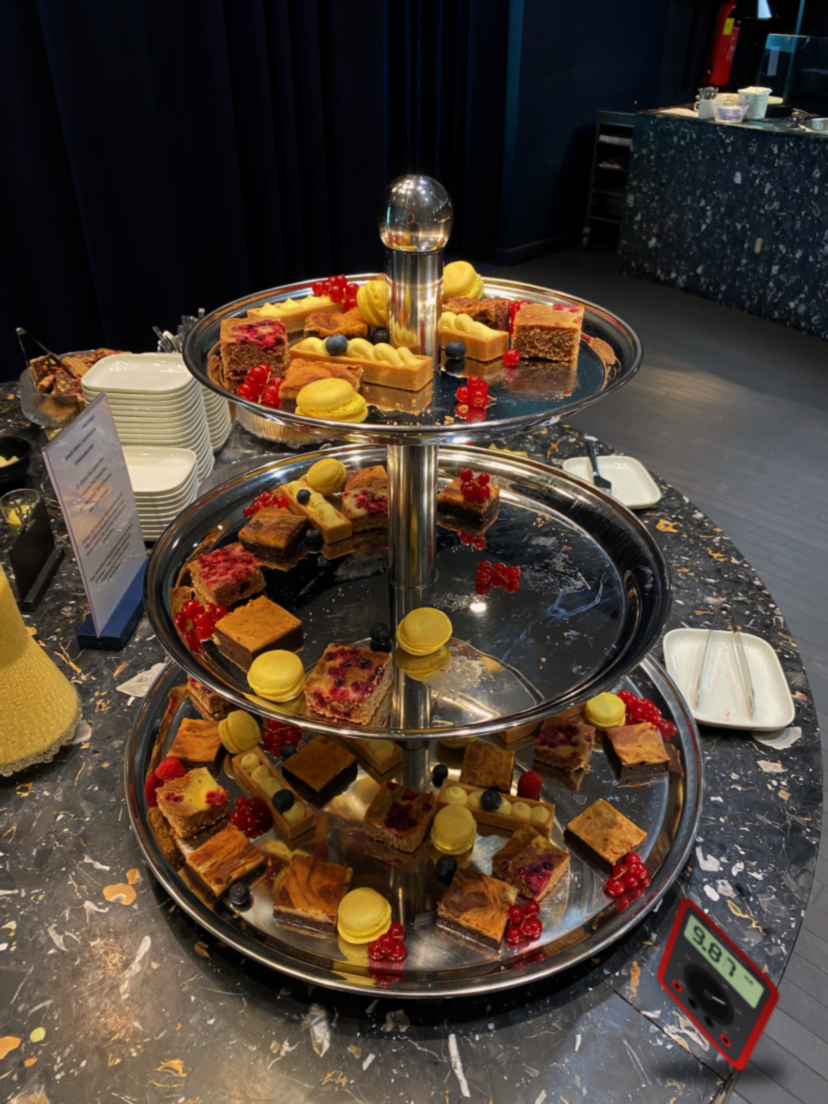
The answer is value=9.87 unit=mA
